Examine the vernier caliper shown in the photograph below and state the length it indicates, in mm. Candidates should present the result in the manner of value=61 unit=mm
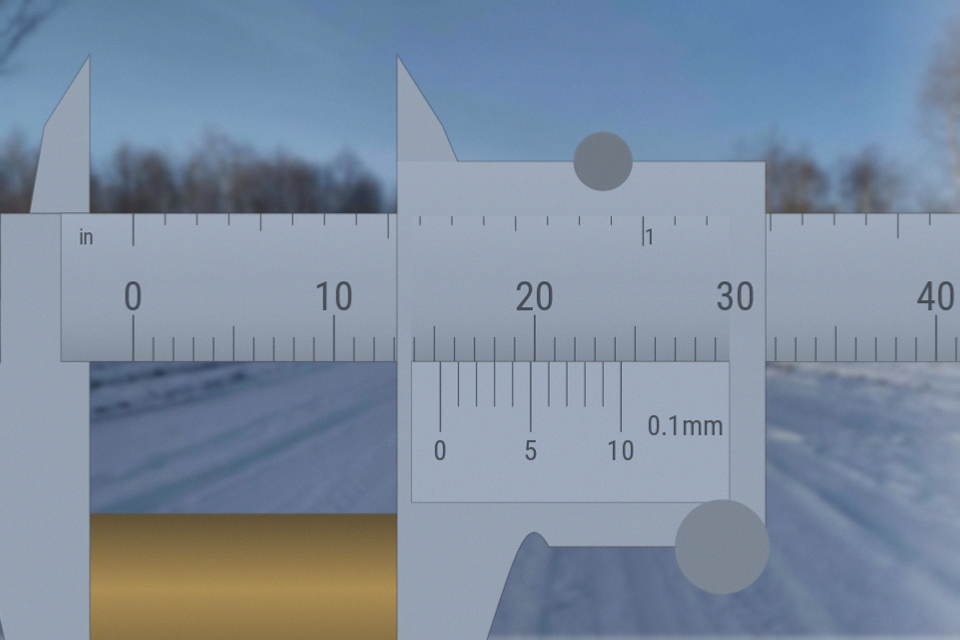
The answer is value=15.3 unit=mm
